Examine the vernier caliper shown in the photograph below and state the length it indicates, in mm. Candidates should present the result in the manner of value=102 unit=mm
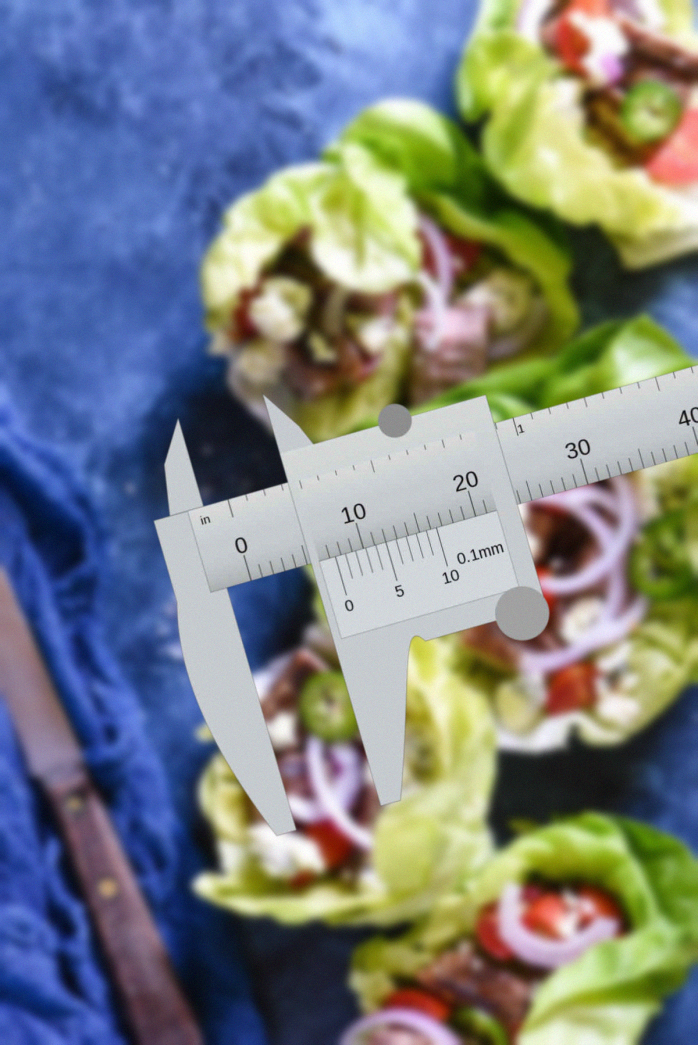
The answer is value=7.5 unit=mm
